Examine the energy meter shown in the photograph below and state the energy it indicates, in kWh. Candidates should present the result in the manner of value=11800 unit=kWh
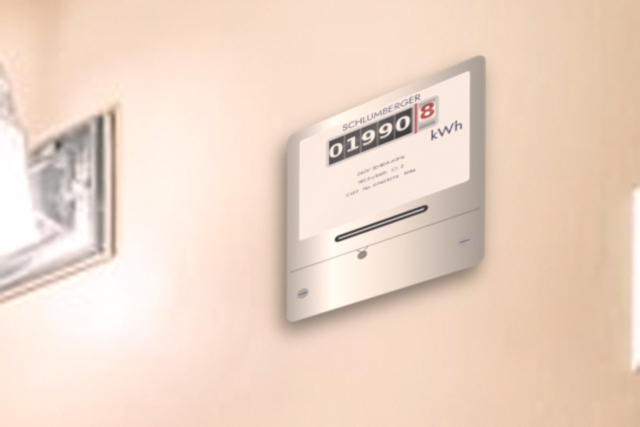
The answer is value=1990.8 unit=kWh
